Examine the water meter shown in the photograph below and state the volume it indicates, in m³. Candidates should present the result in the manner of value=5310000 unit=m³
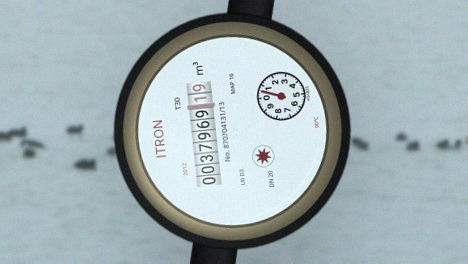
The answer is value=37969.190 unit=m³
